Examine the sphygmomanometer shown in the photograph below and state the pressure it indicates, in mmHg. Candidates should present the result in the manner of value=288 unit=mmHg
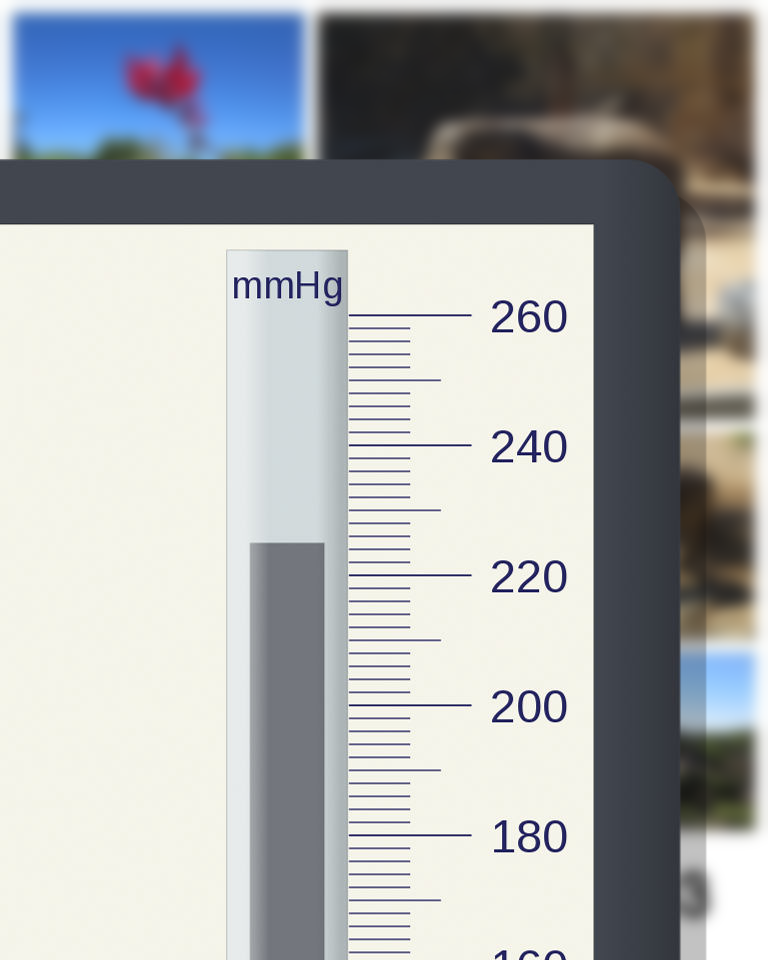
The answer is value=225 unit=mmHg
